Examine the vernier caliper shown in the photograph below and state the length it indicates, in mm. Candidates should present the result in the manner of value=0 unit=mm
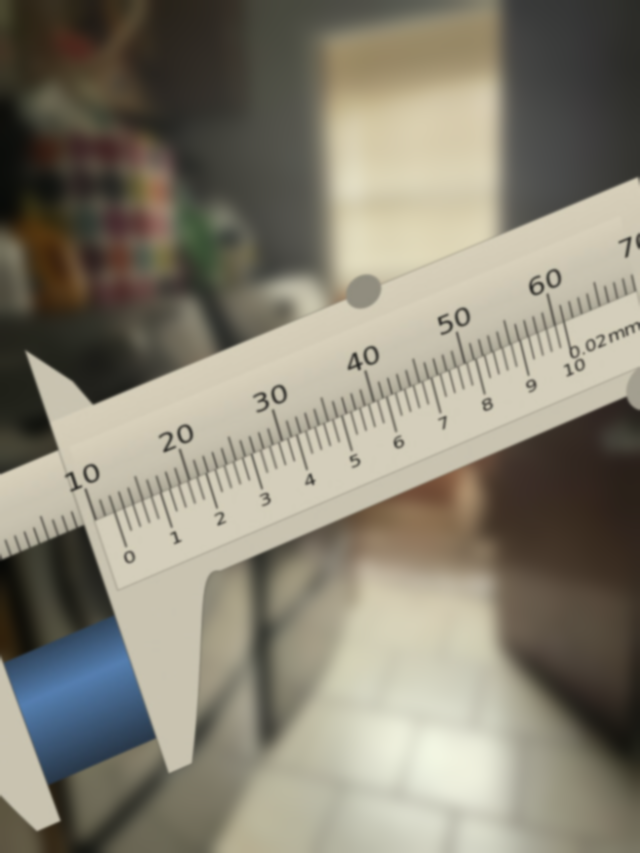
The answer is value=12.0 unit=mm
